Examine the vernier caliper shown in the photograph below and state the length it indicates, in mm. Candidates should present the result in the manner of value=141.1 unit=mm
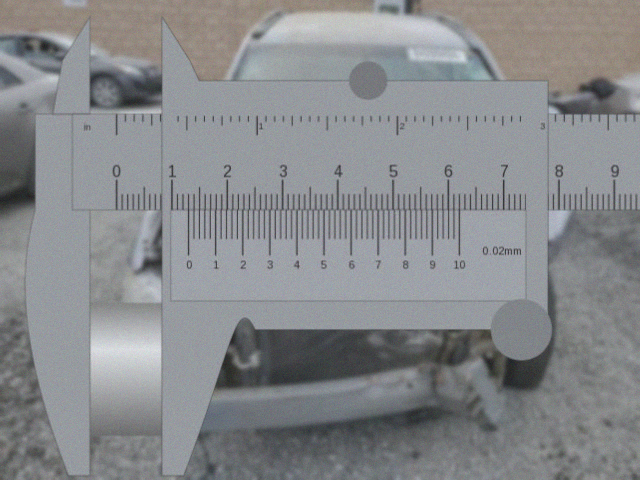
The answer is value=13.0 unit=mm
